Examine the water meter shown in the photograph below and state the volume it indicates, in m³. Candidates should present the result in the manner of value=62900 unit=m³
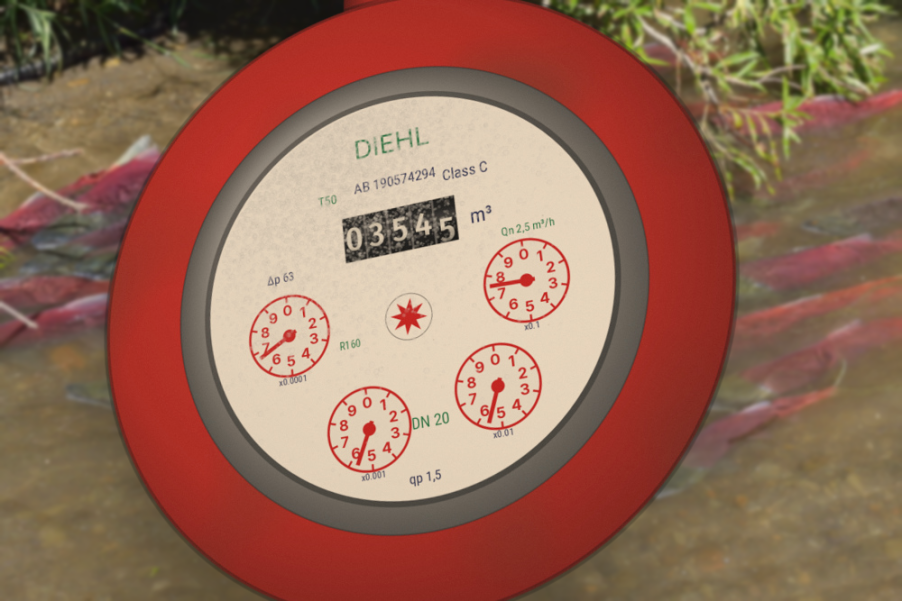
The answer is value=3544.7556 unit=m³
